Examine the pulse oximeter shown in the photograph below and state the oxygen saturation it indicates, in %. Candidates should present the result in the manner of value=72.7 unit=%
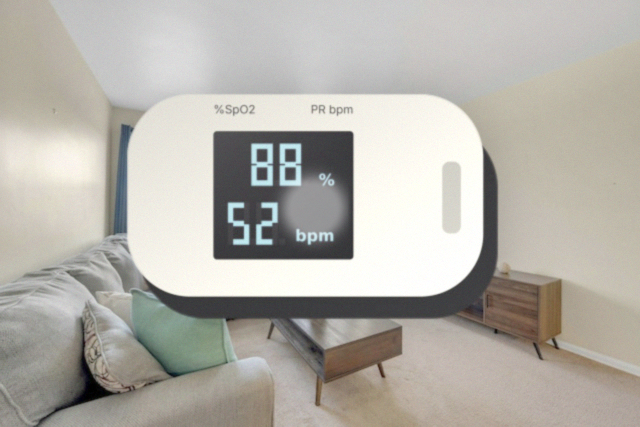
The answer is value=88 unit=%
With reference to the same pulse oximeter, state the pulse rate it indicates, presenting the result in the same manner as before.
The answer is value=52 unit=bpm
